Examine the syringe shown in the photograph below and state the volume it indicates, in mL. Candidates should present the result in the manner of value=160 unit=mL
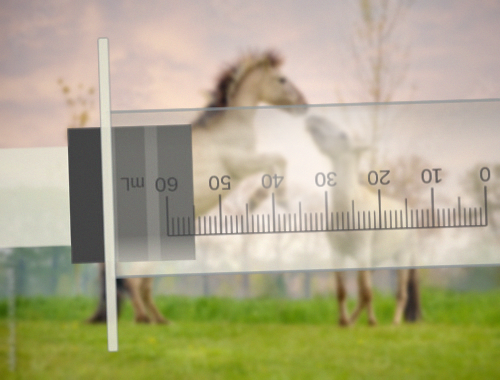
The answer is value=55 unit=mL
